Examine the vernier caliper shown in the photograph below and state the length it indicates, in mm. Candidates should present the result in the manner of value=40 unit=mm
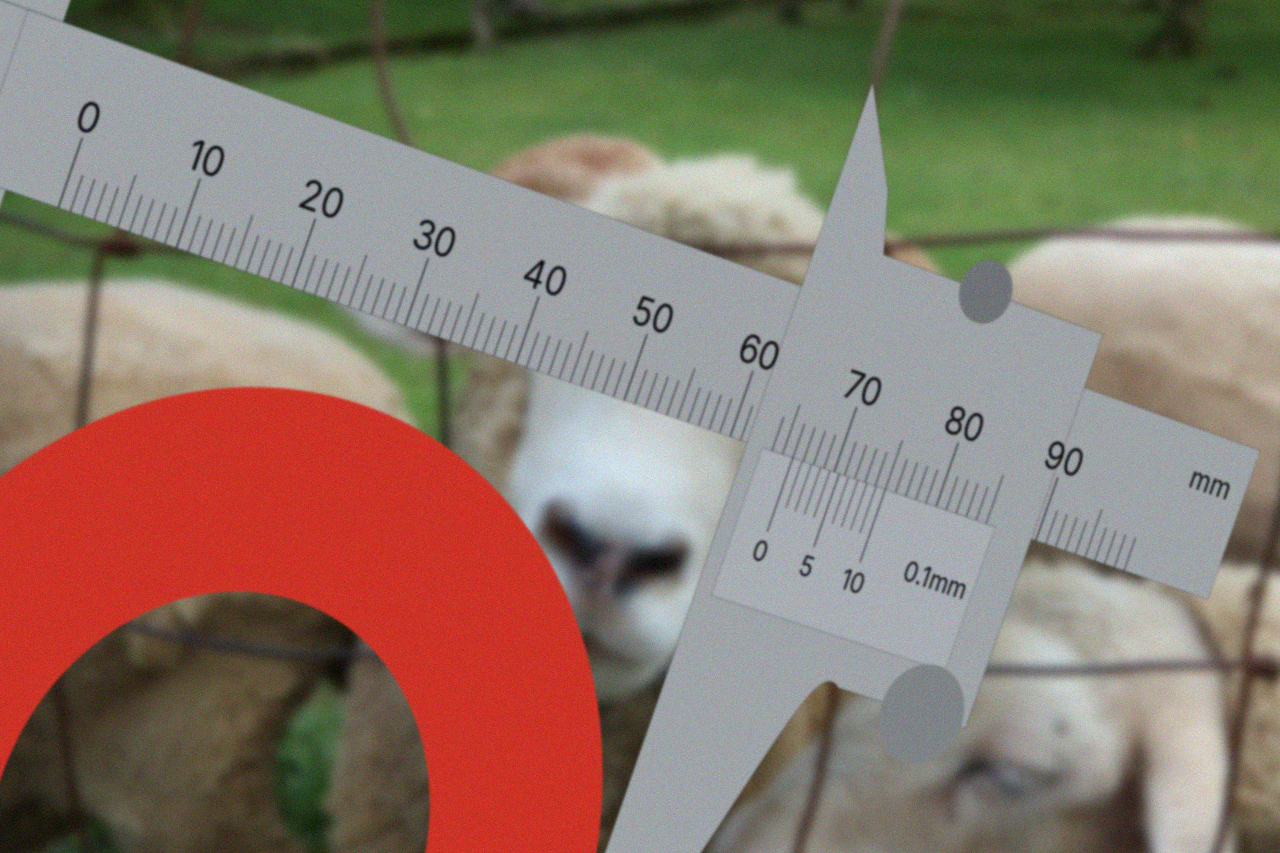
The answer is value=66.0 unit=mm
